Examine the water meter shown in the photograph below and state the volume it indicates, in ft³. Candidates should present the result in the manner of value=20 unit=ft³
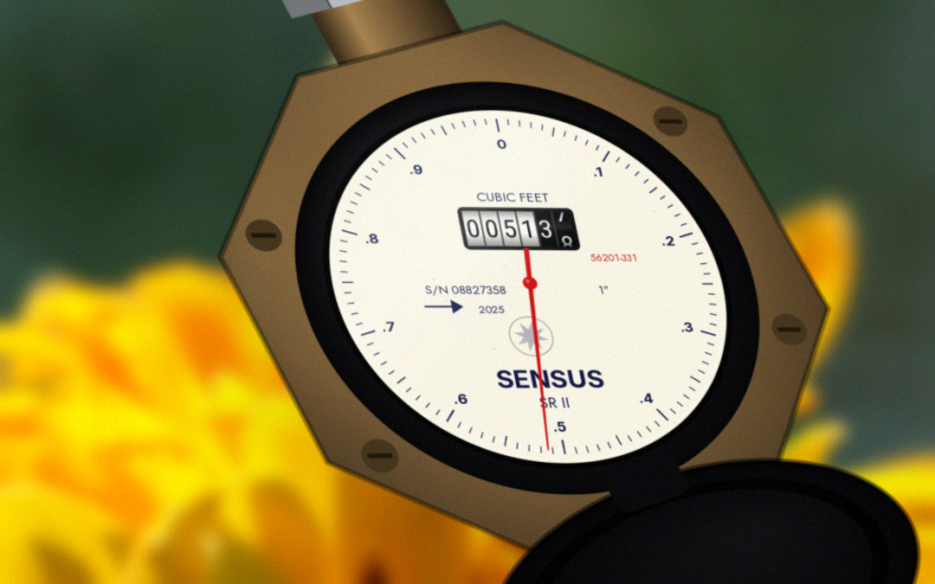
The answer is value=5137.51 unit=ft³
